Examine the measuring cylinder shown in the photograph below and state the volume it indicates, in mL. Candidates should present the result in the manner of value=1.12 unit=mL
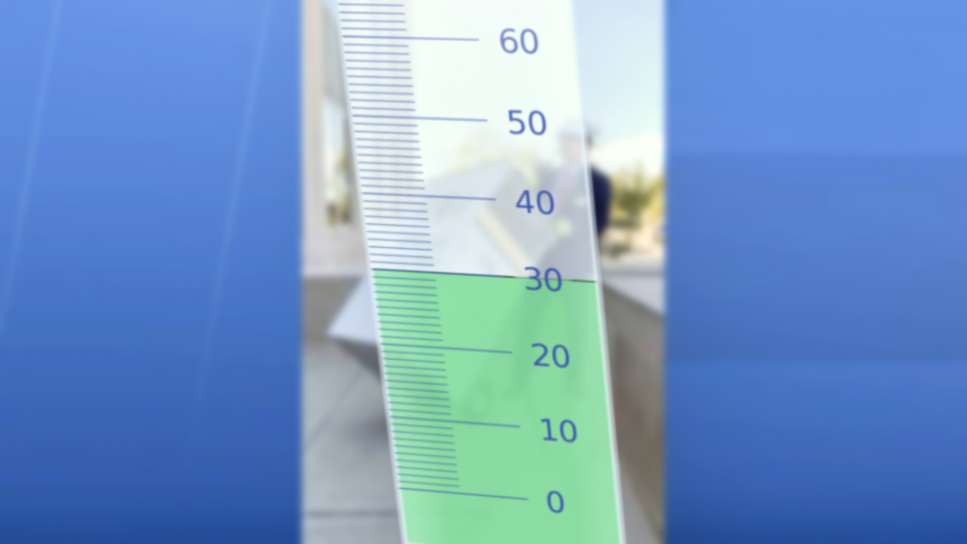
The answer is value=30 unit=mL
